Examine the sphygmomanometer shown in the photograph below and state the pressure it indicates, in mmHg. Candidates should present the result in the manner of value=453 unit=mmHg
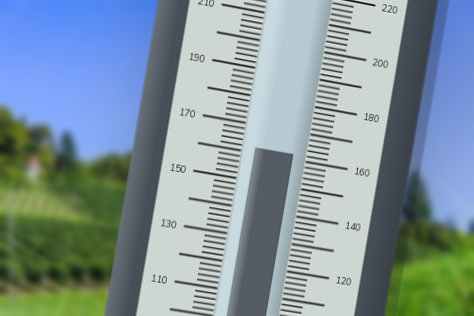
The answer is value=162 unit=mmHg
